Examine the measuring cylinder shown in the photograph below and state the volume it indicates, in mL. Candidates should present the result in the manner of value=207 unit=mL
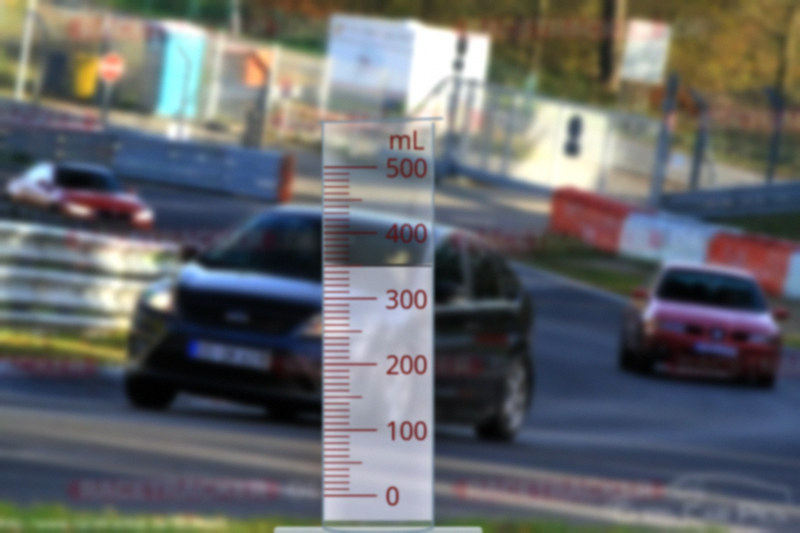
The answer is value=350 unit=mL
